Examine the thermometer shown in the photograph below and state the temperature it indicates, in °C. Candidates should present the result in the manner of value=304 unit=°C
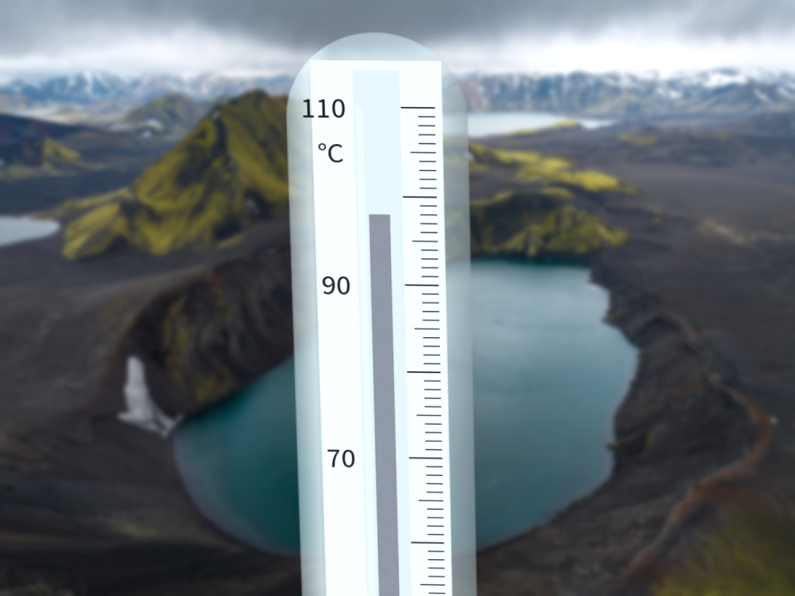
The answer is value=98 unit=°C
